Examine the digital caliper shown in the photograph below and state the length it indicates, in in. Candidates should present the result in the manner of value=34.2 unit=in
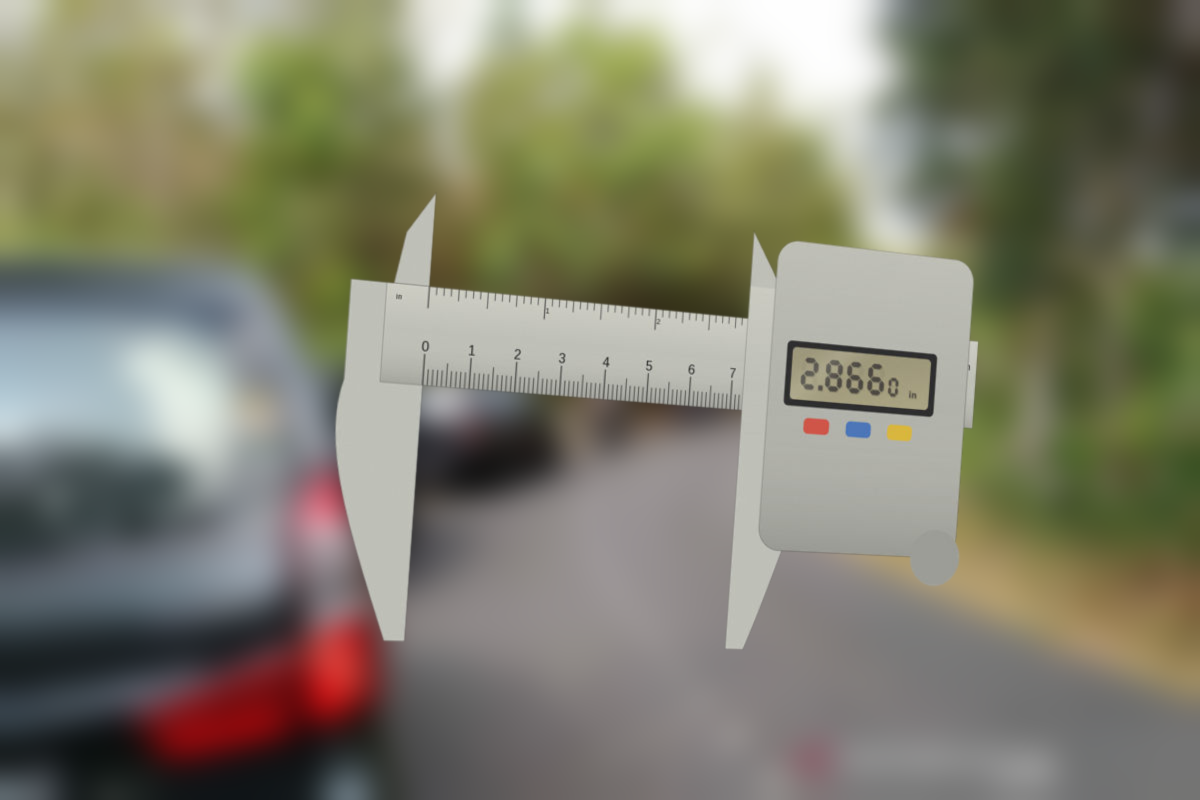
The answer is value=2.8660 unit=in
